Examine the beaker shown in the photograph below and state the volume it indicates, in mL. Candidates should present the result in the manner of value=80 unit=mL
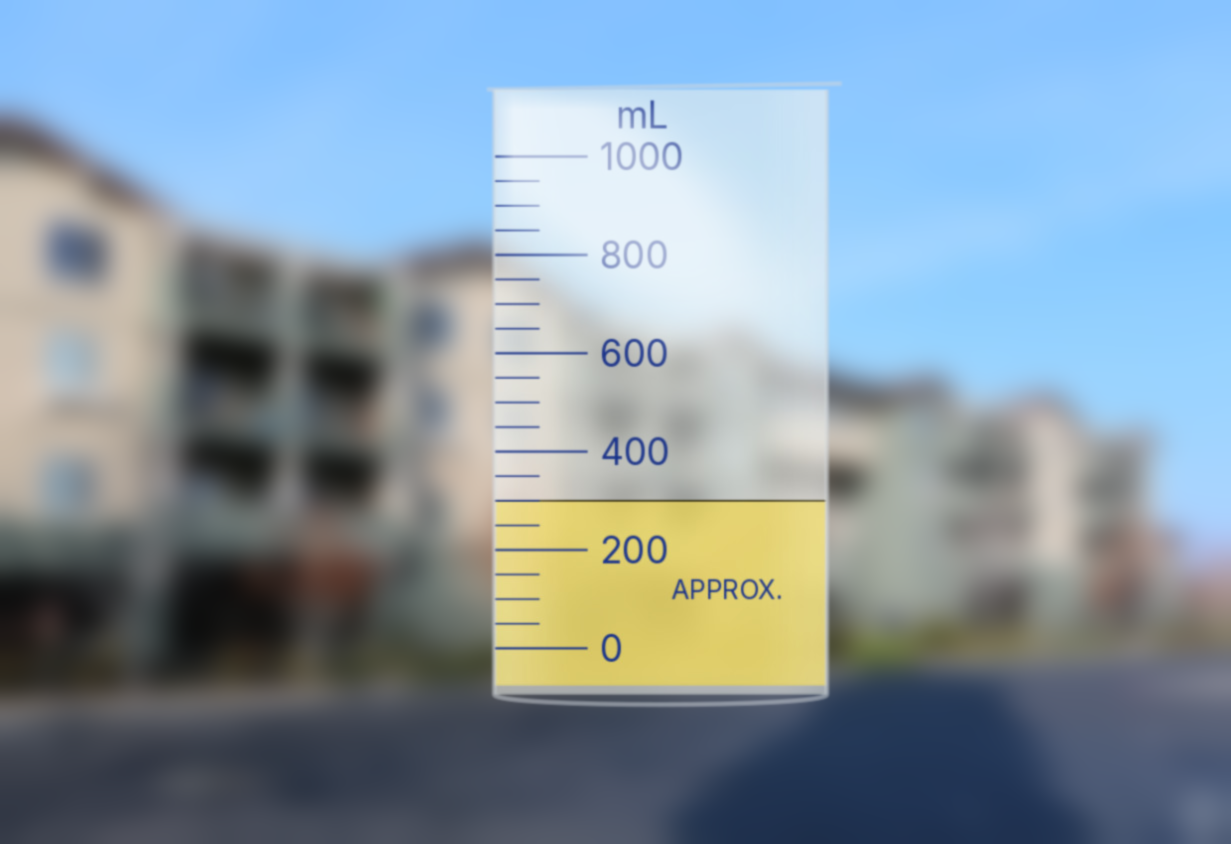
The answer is value=300 unit=mL
